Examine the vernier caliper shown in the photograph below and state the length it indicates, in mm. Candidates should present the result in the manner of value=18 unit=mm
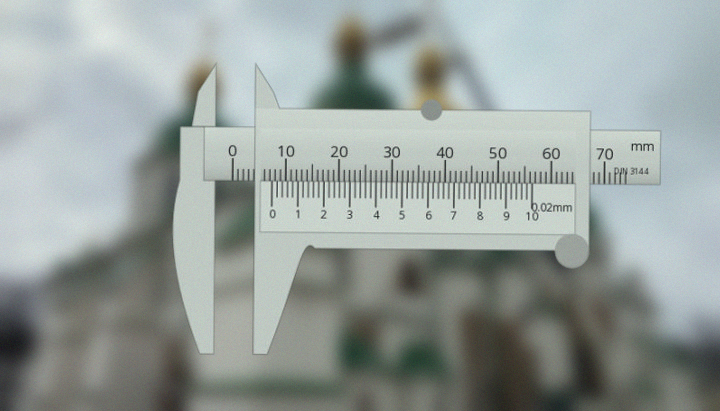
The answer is value=7.4 unit=mm
